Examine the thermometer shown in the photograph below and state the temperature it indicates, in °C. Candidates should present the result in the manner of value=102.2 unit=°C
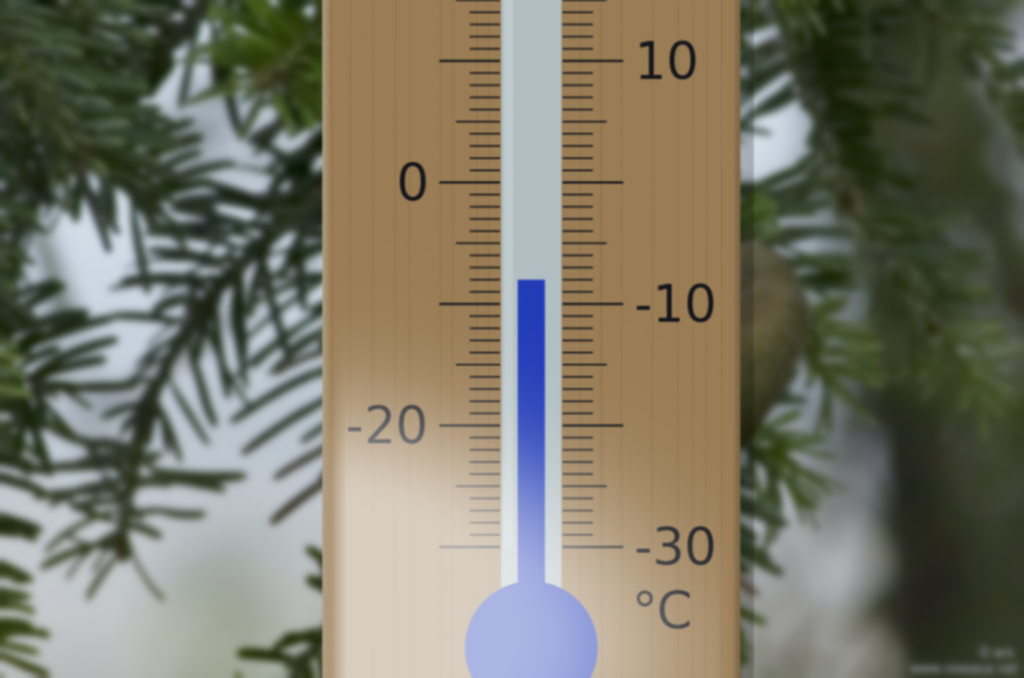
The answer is value=-8 unit=°C
